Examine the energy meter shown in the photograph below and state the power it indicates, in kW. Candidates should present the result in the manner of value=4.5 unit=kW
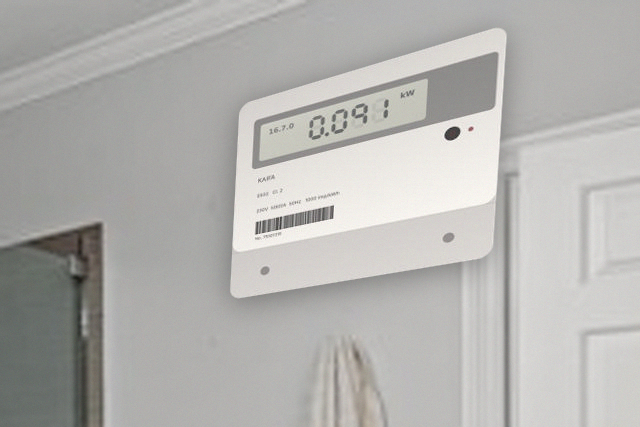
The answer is value=0.091 unit=kW
